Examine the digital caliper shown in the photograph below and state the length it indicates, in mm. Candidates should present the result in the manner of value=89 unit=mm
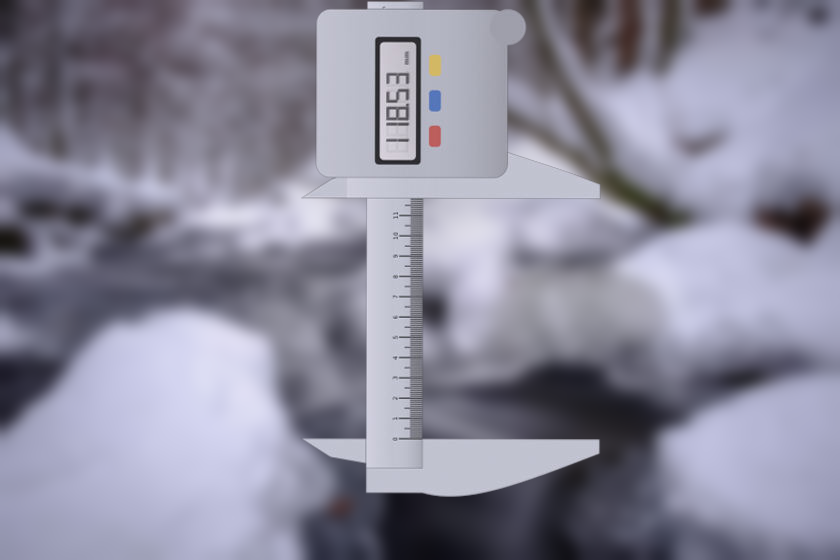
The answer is value=118.53 unit=mm
